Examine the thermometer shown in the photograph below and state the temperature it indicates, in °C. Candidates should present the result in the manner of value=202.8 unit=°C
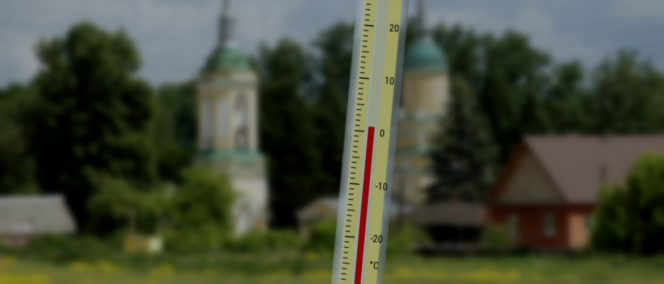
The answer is value=1 unit=°C
